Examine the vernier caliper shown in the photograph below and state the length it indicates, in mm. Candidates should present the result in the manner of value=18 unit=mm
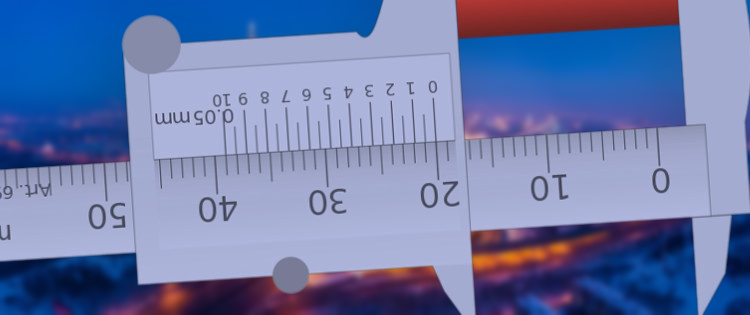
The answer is value=20.0 unit=mm
